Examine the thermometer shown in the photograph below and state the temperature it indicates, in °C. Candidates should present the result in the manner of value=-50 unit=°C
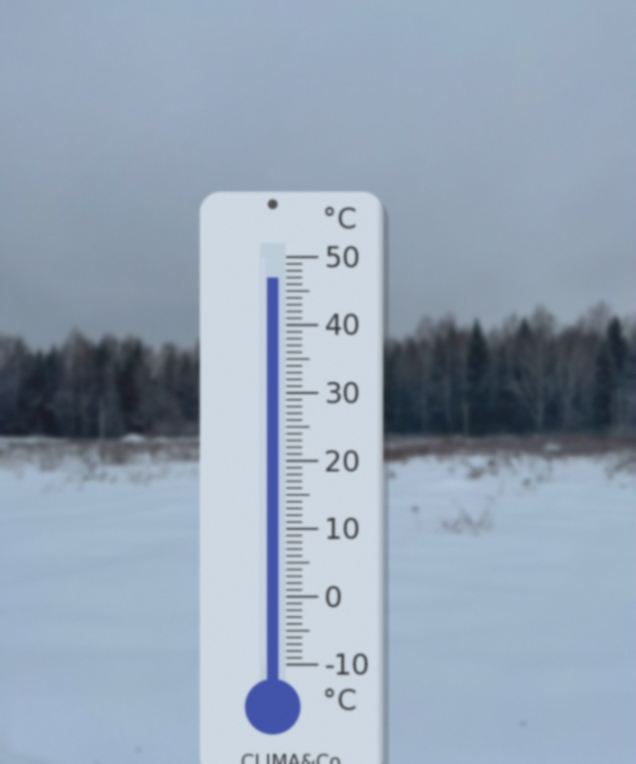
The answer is value=47 unit=°C
